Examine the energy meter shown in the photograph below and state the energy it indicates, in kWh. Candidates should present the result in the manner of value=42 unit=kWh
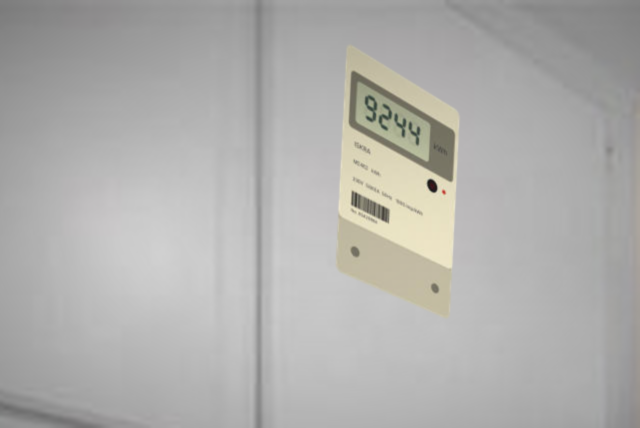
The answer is value=9244 unit=kWh
